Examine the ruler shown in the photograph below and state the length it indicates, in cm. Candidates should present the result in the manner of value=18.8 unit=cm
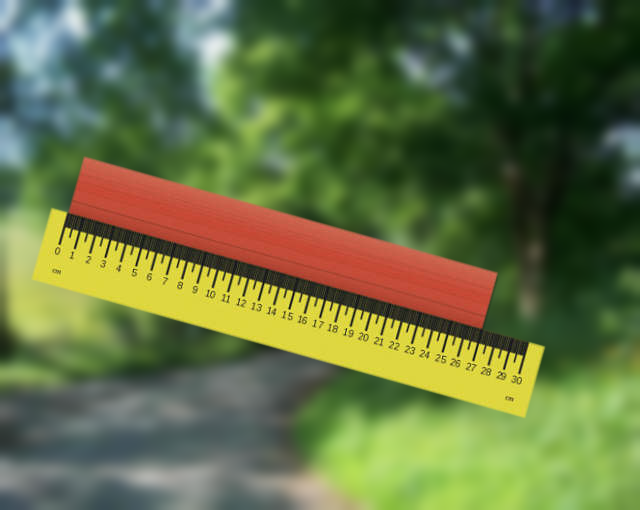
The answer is value=27 unit=cm
